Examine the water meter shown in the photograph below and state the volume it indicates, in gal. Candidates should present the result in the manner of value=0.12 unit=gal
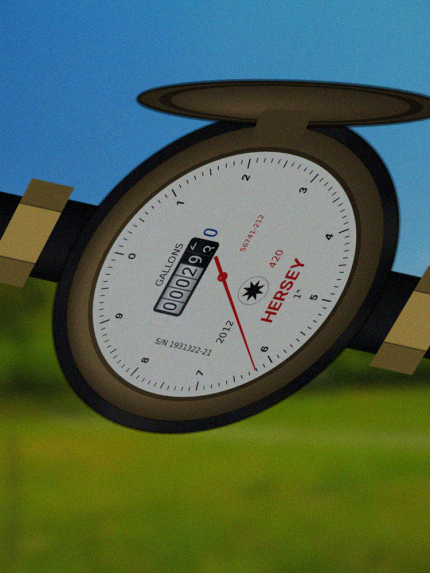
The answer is value=2926.2 unit=gal
